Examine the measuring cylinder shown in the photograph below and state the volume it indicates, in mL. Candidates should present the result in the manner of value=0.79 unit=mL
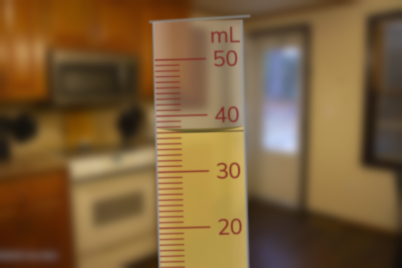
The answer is value=37 unit=mL
